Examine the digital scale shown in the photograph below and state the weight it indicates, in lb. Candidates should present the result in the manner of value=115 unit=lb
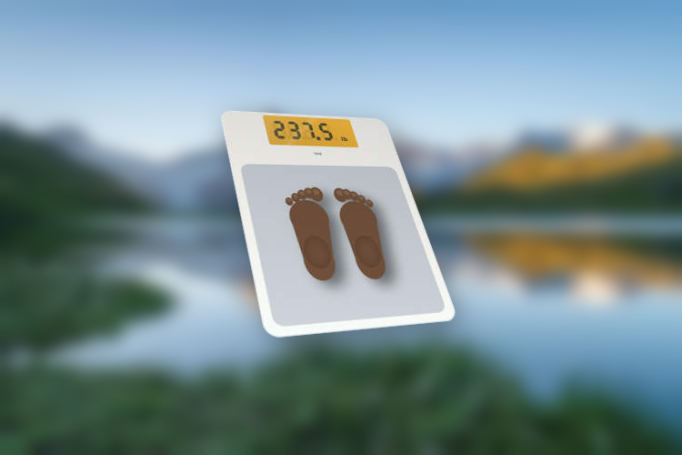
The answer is value=237.5 unit=lb
